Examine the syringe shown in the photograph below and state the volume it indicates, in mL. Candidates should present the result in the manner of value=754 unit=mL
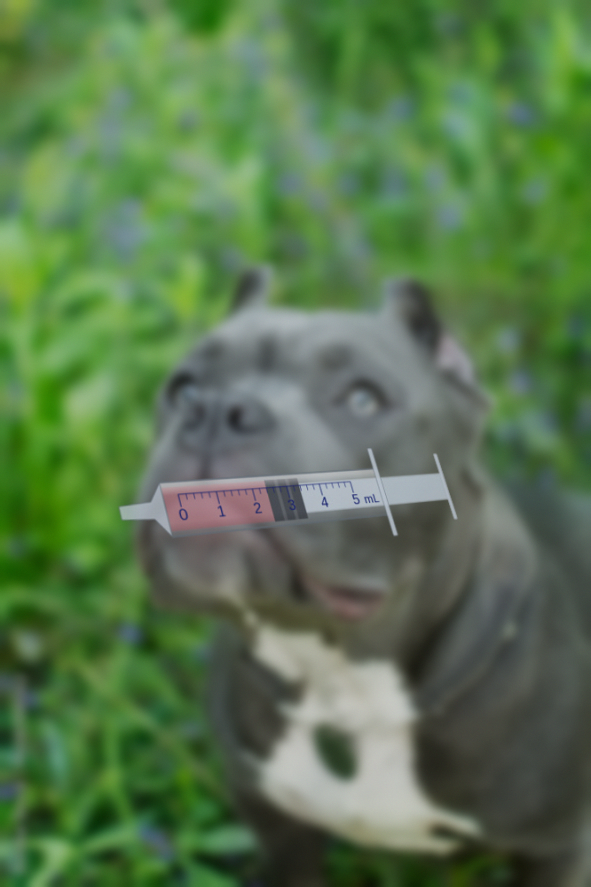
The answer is value=2.4 unit=mL
